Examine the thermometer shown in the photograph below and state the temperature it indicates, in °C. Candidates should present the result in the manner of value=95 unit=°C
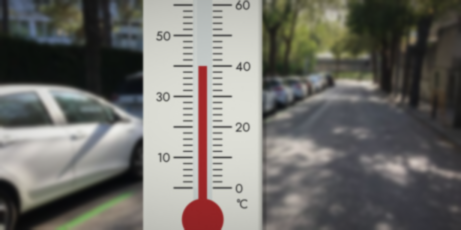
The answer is value=40 unit=°C
